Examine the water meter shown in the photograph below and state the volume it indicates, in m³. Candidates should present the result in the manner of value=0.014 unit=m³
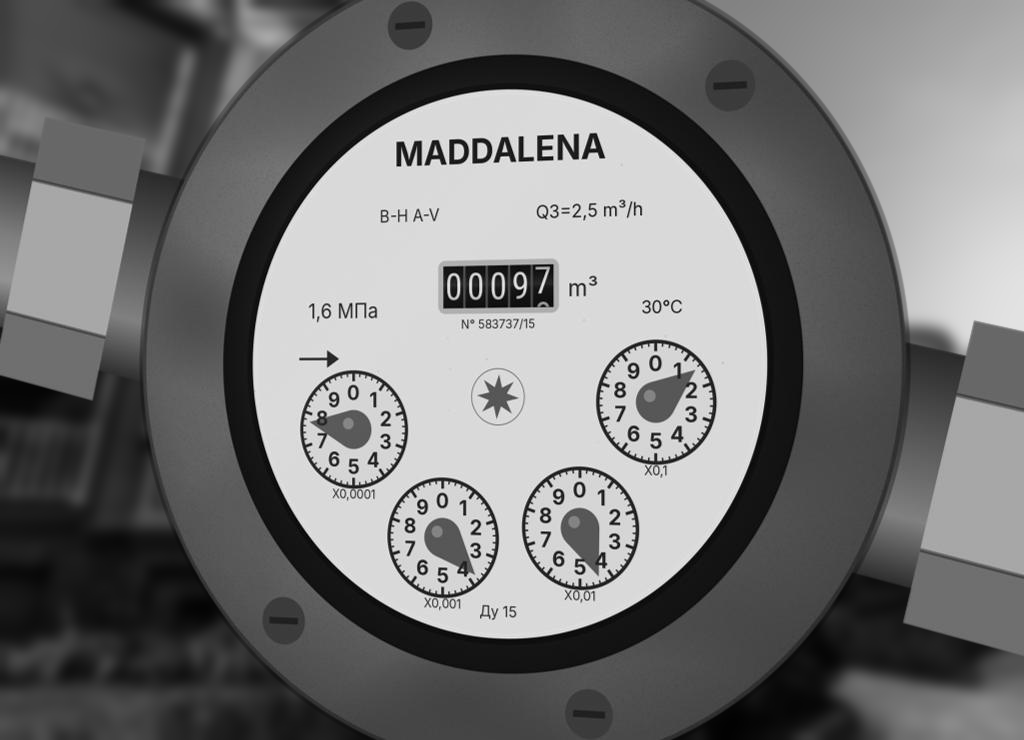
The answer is value=97.1437 unit=m³
